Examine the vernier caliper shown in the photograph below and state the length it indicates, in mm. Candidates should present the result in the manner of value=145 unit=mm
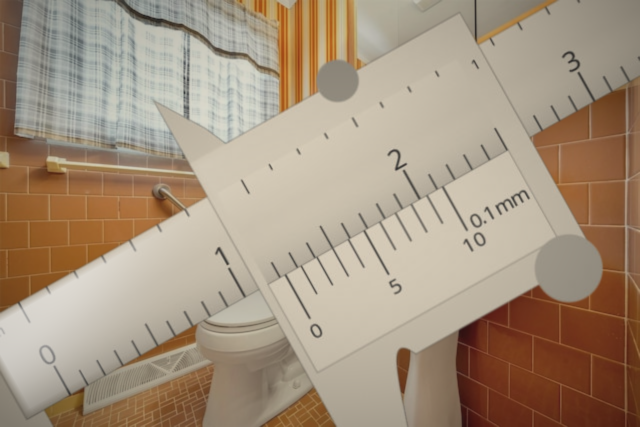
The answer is value=12.3 unit=mm
